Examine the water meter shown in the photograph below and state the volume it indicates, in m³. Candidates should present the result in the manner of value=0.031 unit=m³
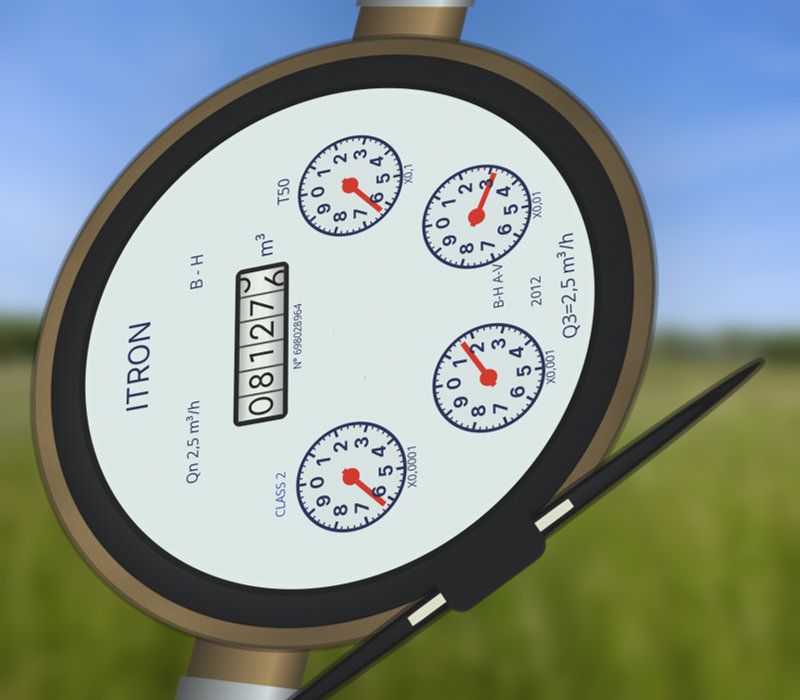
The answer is value=81275.6316 unit=m³
